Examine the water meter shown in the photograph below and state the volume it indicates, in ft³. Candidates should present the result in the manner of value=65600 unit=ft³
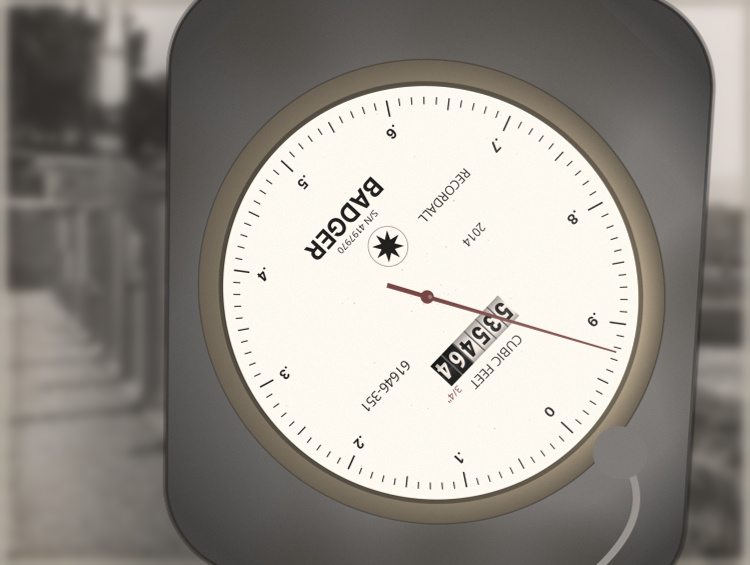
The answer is value=535463.92 unit=ft³
